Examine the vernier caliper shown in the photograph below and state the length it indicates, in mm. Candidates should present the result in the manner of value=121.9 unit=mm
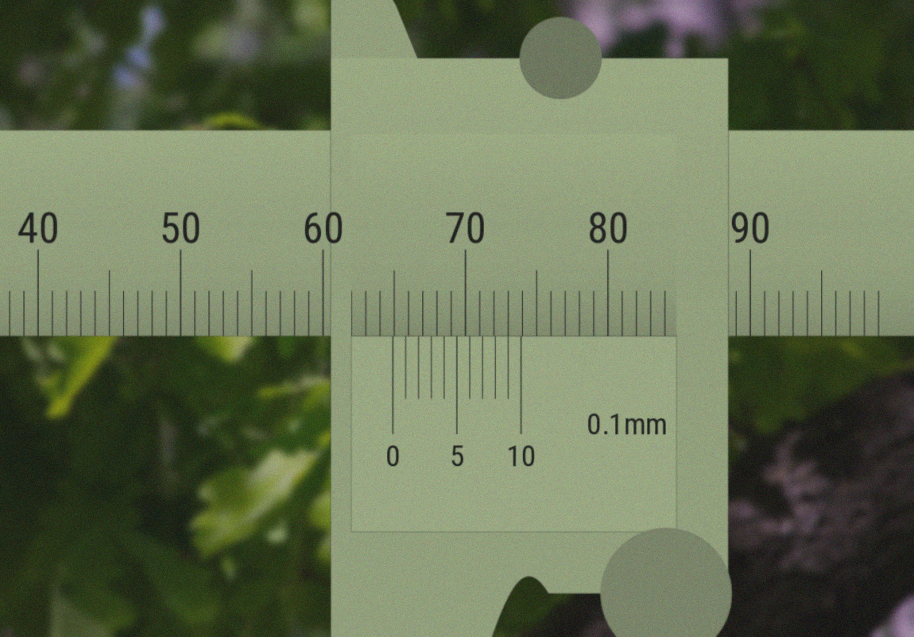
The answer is value=64.9 unit=mm
